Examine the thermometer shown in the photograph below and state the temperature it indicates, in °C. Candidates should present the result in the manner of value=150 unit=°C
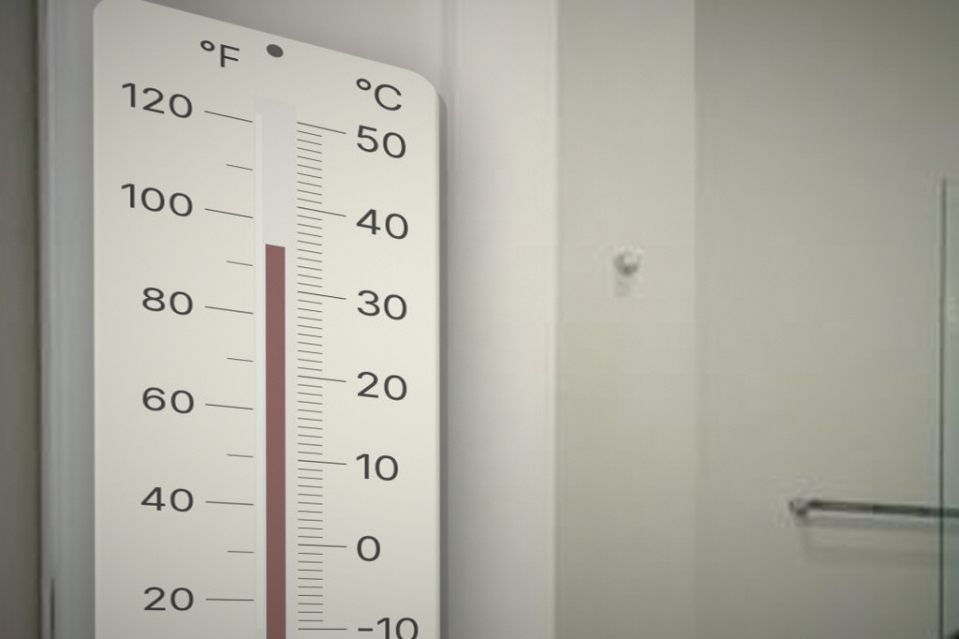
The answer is value=35 unit=°C
